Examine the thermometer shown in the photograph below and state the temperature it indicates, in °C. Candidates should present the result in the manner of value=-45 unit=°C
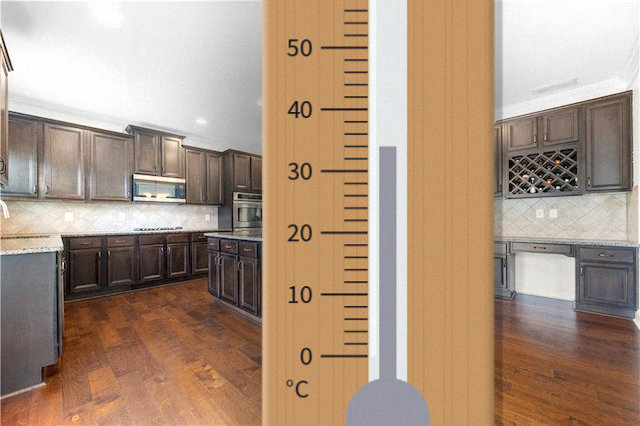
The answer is value=34 unit=°C
